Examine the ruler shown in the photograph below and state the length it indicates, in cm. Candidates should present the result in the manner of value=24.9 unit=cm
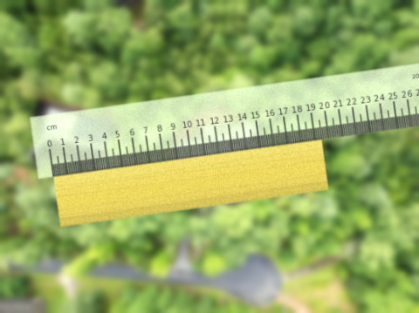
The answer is value=19.5 unit=cm
